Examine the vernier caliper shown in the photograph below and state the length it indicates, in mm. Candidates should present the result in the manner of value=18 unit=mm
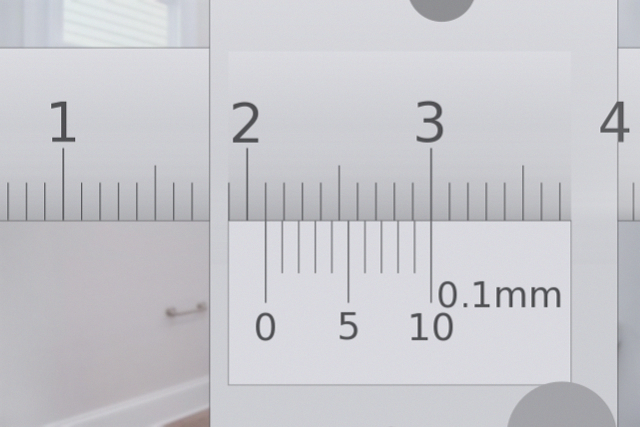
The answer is value=21.0 unit=mm
